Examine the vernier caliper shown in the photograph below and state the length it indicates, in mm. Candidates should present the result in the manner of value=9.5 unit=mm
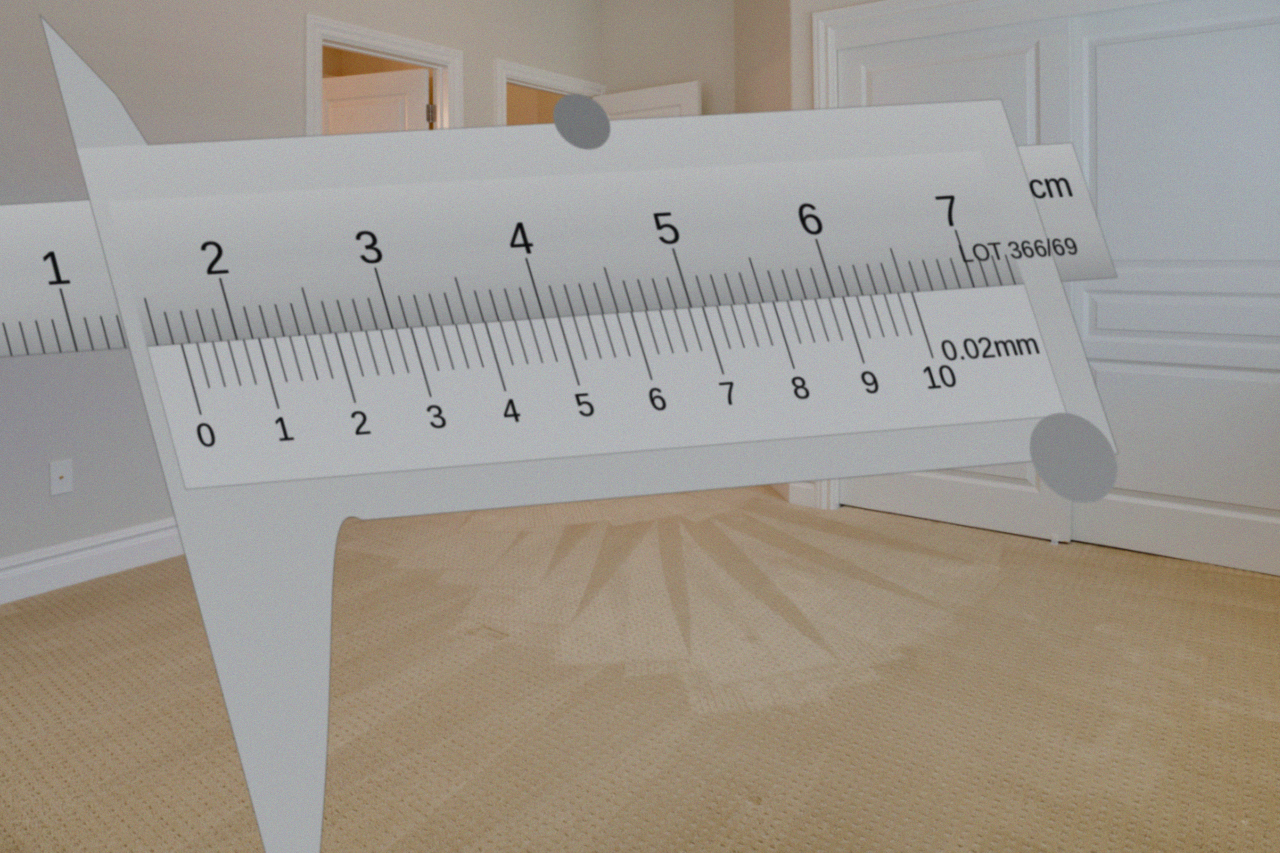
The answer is value=16.5 unit=mm
